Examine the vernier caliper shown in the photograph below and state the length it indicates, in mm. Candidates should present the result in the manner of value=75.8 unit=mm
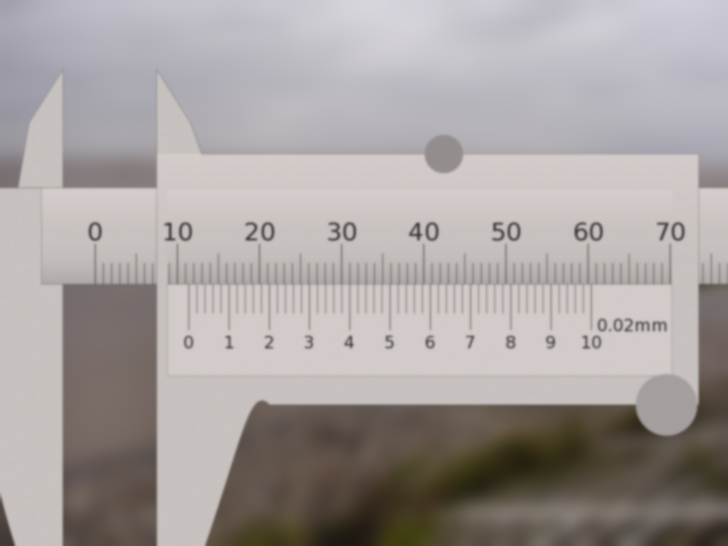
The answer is value=11.4 unit=mm
